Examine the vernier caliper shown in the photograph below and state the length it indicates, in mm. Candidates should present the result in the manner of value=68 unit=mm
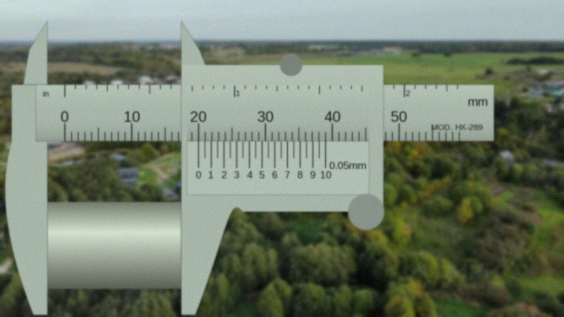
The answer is value=20.0 unit=mm
